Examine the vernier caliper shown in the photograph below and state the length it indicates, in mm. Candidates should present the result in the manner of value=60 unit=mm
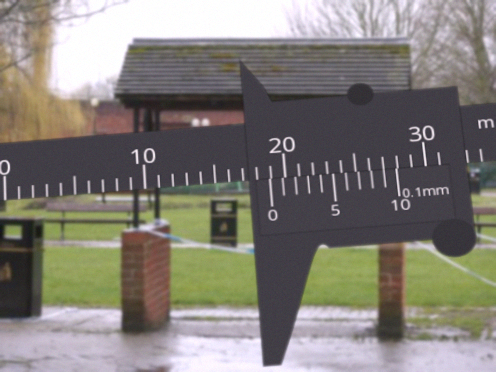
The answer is value=18.9 unit=mm
